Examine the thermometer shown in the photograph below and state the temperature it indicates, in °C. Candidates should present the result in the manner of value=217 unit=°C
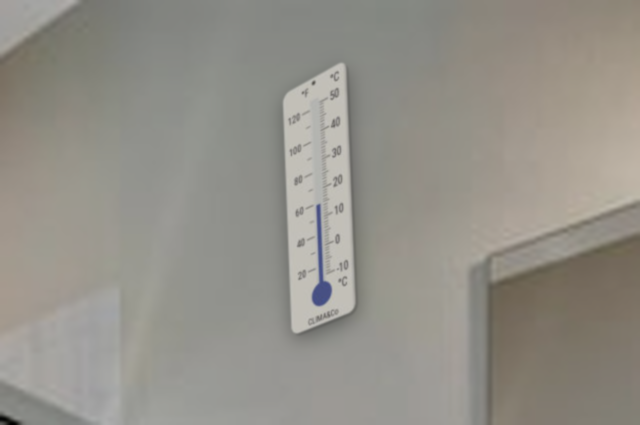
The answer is value=15 unit=°C
